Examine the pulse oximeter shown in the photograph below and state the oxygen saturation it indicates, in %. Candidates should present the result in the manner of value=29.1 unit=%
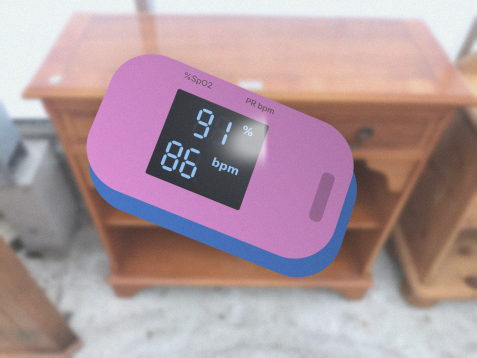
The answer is value=91 unit=%
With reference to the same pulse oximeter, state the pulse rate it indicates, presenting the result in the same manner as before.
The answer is value=86 unit=bpm
